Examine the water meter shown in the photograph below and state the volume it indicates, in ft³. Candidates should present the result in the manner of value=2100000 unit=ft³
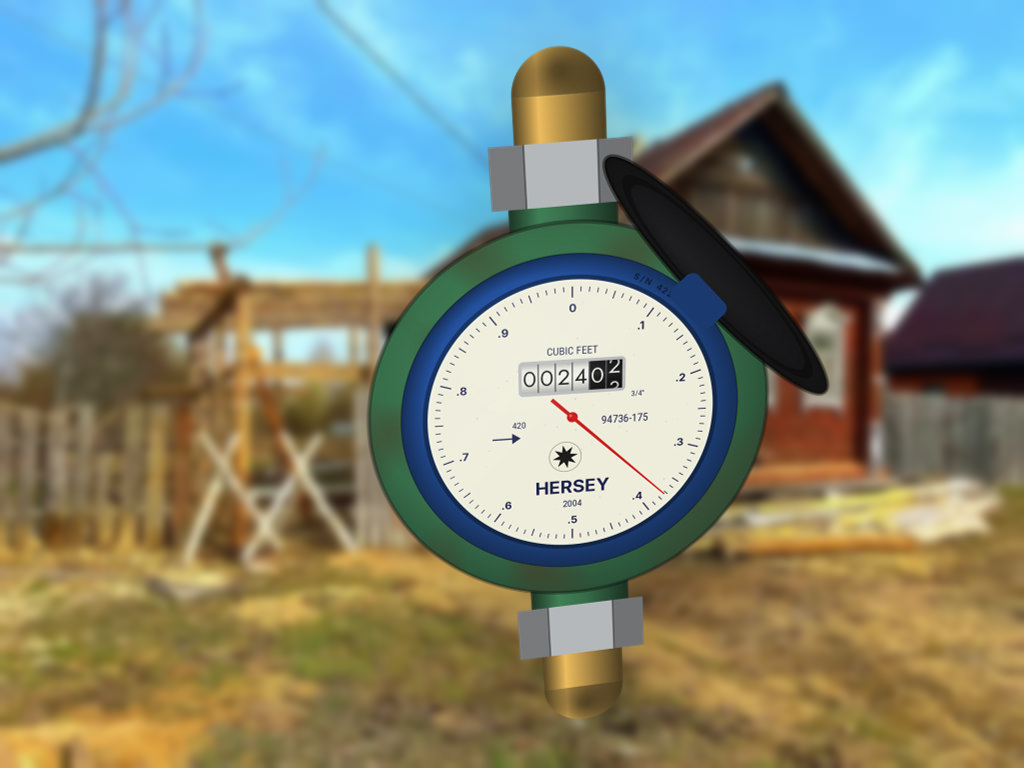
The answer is value=2402.37 unit=ft³
